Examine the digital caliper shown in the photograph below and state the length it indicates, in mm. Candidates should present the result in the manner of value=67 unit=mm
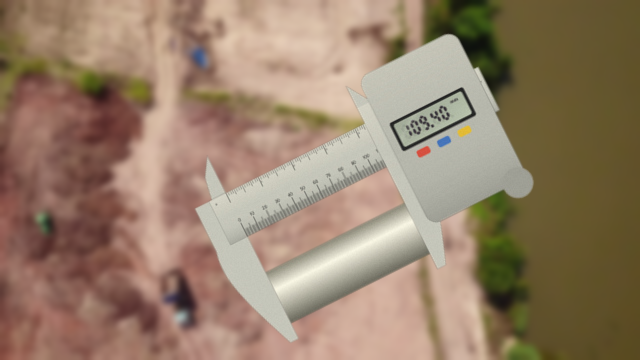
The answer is value=109.40 unit=mm
